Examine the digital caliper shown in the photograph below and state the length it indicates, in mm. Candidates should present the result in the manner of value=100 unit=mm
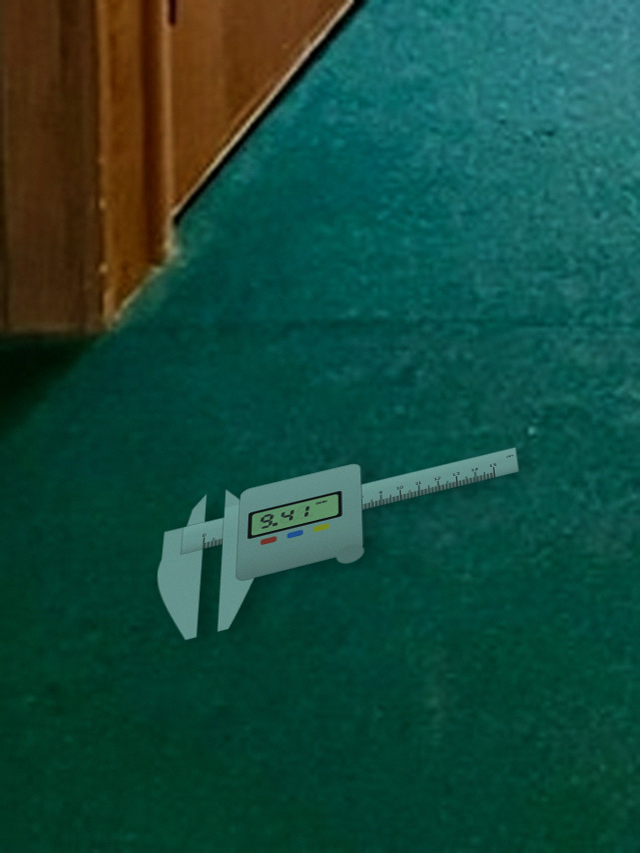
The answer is value=9.41 unit=mm
